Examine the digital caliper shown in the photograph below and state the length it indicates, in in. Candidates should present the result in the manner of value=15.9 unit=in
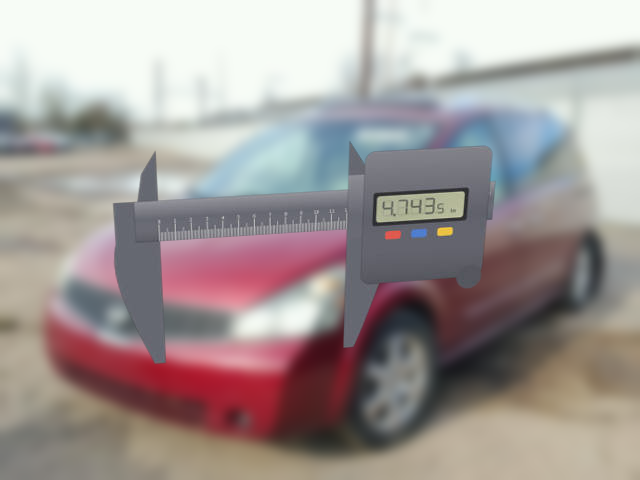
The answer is value=4.7435 unit=in
